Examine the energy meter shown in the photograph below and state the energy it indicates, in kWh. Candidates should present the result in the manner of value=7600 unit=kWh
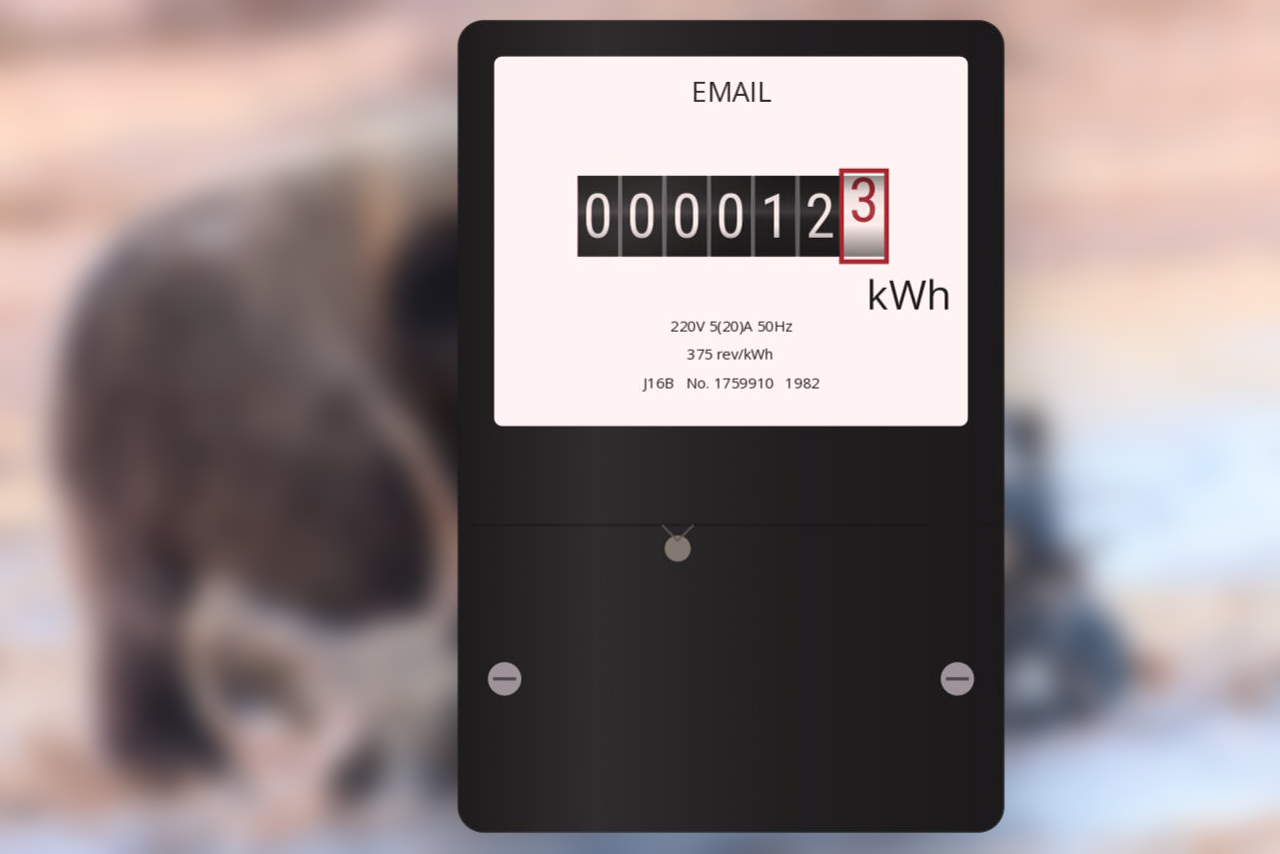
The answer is value=12.3 unit=kWh
